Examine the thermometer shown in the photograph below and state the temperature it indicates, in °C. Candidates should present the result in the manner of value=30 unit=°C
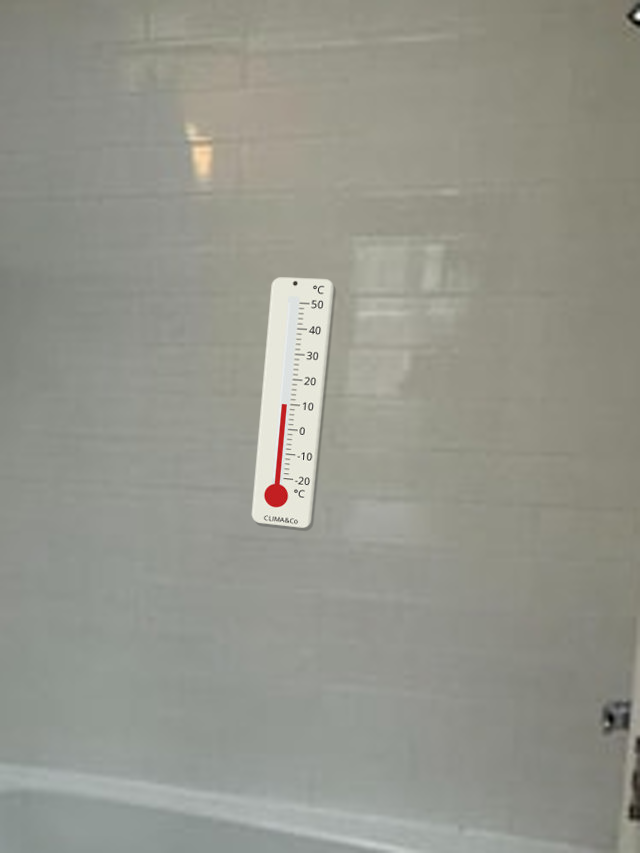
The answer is value=10 unit=°C
